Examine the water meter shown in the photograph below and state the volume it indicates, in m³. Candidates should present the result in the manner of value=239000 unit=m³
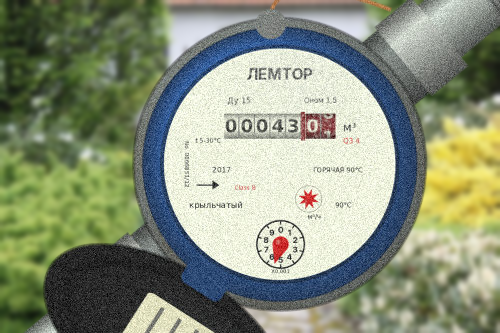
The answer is value=43.005 unit=m³
